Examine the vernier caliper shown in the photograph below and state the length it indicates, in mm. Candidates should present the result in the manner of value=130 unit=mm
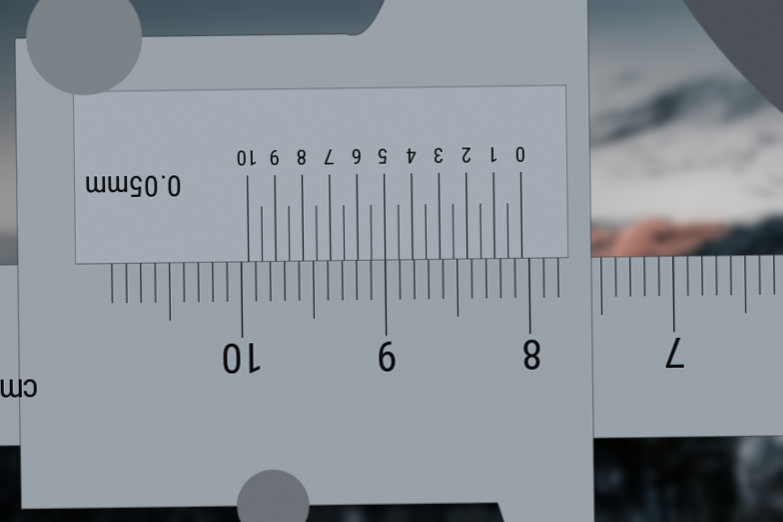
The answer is value=80.5 unit=mm
